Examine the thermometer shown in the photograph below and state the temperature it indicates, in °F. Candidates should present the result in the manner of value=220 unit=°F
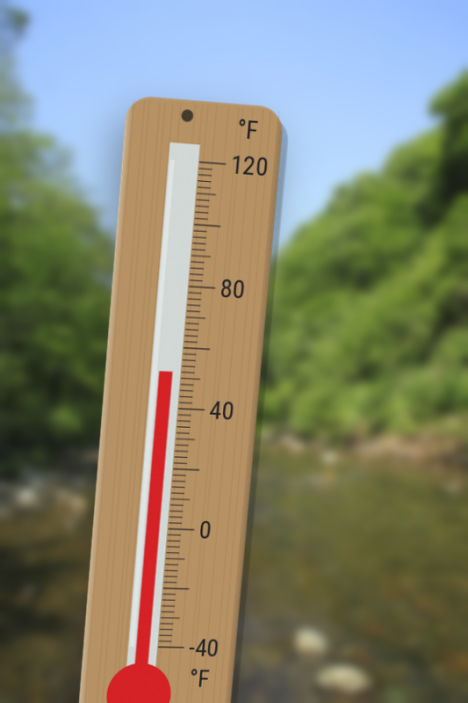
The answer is value=52 unit=°F
